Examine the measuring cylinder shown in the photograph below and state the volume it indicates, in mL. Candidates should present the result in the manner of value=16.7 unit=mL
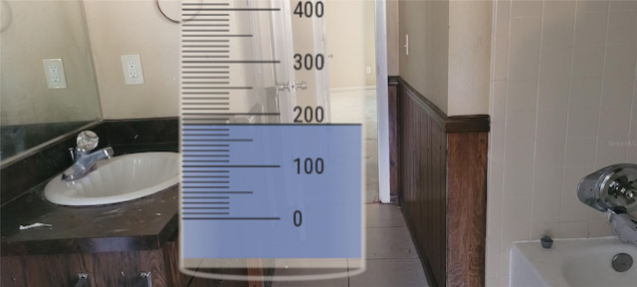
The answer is value=180 unit=mL
